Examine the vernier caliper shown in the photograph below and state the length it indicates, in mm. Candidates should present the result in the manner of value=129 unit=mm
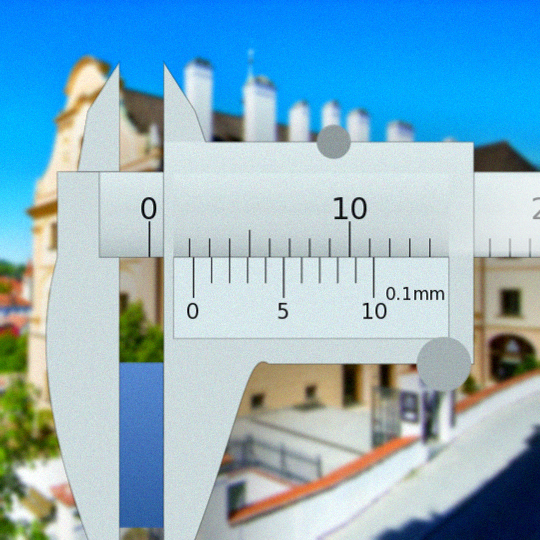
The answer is value=2.2 unit=mm
